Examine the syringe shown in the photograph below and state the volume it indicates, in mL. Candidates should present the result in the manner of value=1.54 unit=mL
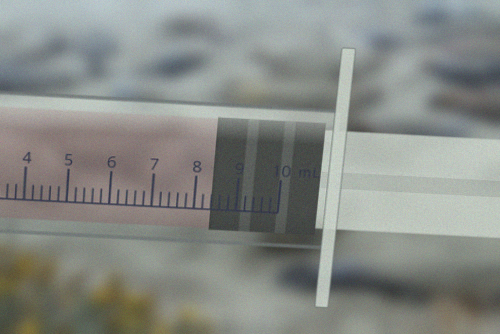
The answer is value=8.4 unit=mL
